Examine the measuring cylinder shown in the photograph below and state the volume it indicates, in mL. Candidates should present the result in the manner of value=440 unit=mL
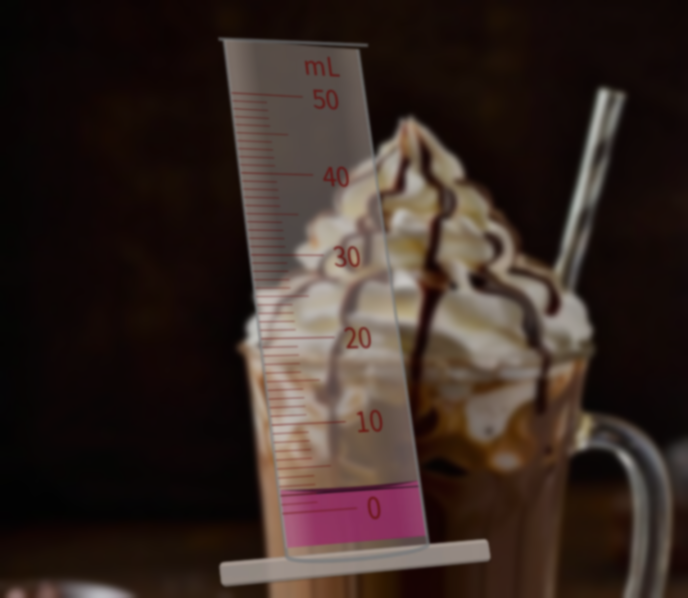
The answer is value=2 unit=mL
